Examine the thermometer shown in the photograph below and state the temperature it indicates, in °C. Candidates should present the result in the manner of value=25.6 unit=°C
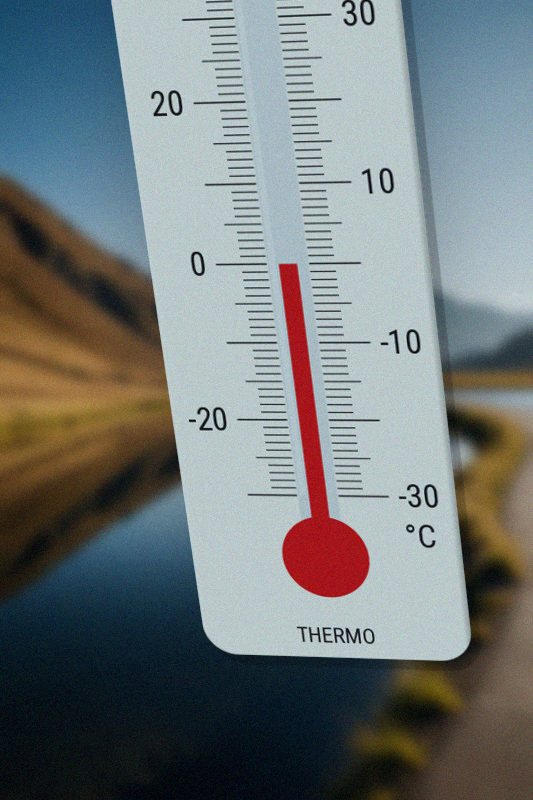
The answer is value=0 unit=°C
